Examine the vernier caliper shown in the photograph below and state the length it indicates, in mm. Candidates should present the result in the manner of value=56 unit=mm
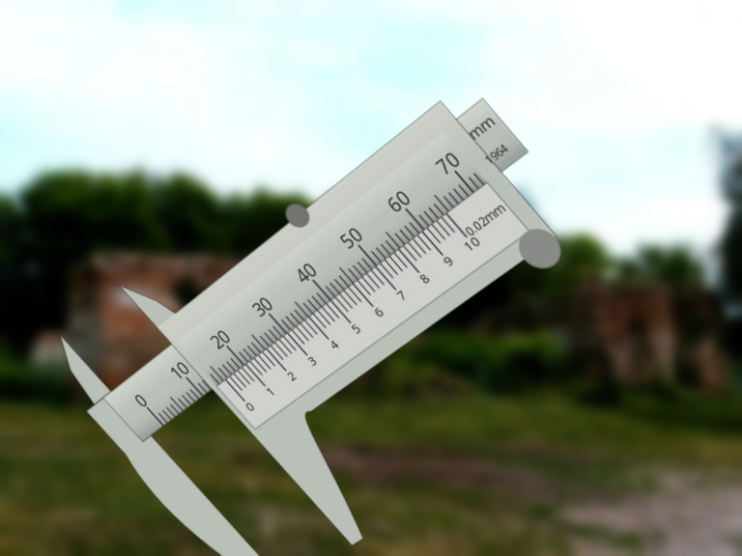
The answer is value=15.5 unit=mm
